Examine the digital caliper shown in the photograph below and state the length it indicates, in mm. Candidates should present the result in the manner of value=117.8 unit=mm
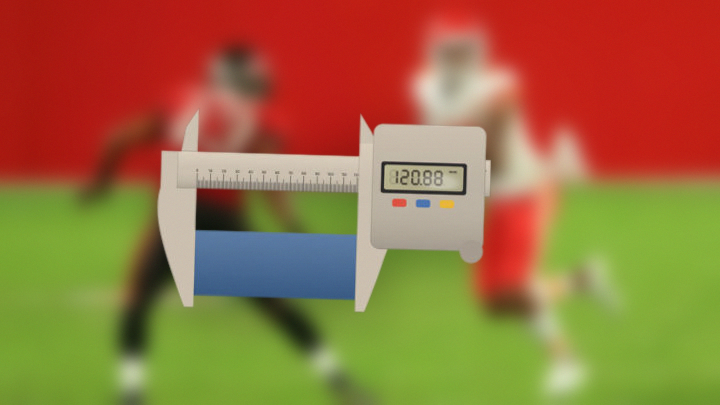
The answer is value=120.88 unit=mm
